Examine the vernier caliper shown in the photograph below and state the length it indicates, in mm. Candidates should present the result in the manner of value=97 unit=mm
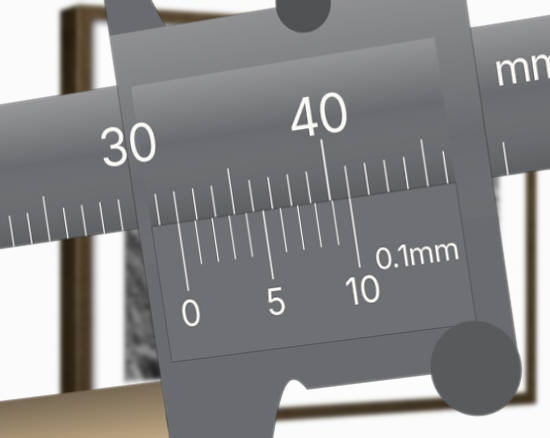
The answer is value=32.0 unit=mm
